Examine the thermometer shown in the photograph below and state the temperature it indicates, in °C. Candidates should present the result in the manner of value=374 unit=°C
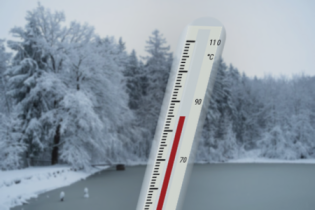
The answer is value=85 unit=°C
